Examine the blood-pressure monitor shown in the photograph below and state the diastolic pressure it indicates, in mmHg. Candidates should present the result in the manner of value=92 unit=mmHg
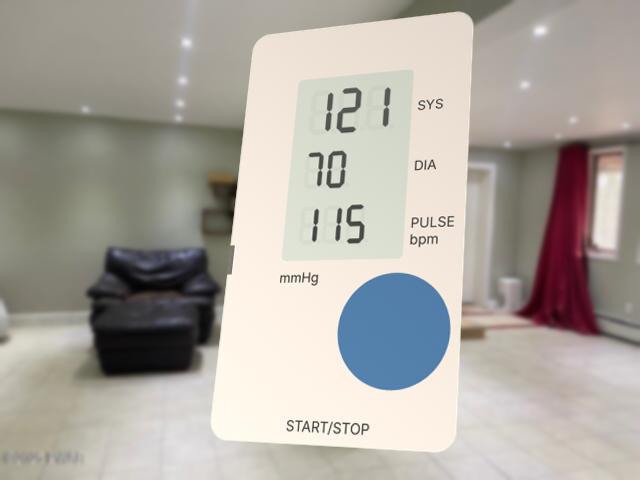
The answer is value=70 unit=mmHg
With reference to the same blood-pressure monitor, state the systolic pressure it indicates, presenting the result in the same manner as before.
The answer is value=121 unit=mmHg
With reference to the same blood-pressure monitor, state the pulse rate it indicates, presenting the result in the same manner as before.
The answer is value=115 unit=bpm
